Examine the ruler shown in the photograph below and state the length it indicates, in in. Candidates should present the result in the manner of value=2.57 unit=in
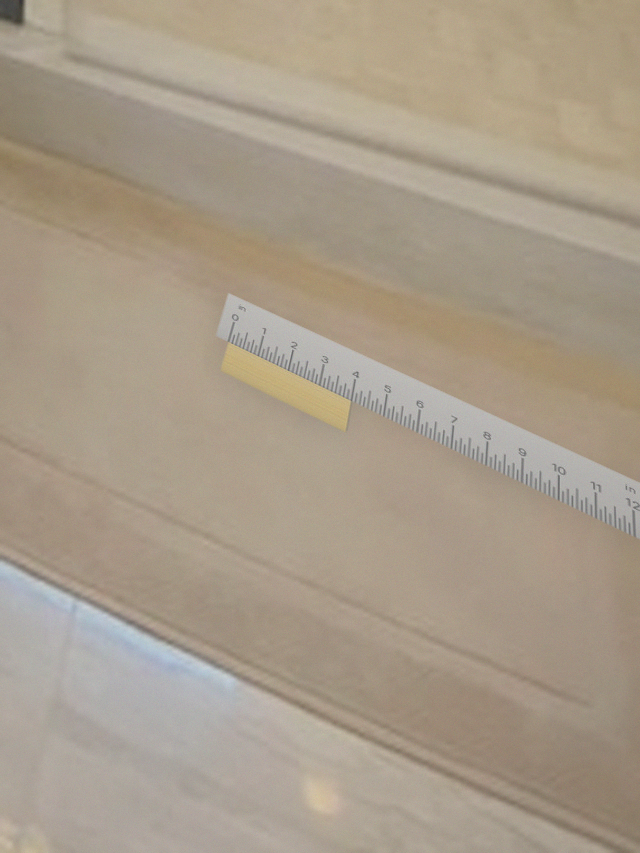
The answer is value=4 unit=in
